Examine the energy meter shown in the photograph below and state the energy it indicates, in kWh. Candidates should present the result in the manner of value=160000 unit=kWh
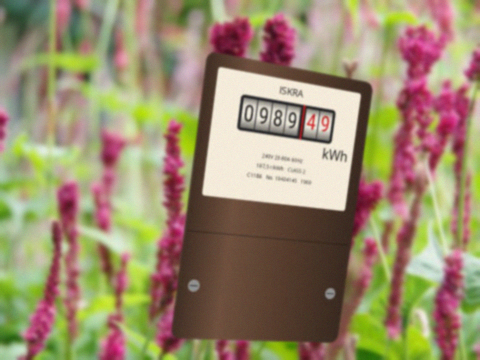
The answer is value=989.49 unit=kWh
